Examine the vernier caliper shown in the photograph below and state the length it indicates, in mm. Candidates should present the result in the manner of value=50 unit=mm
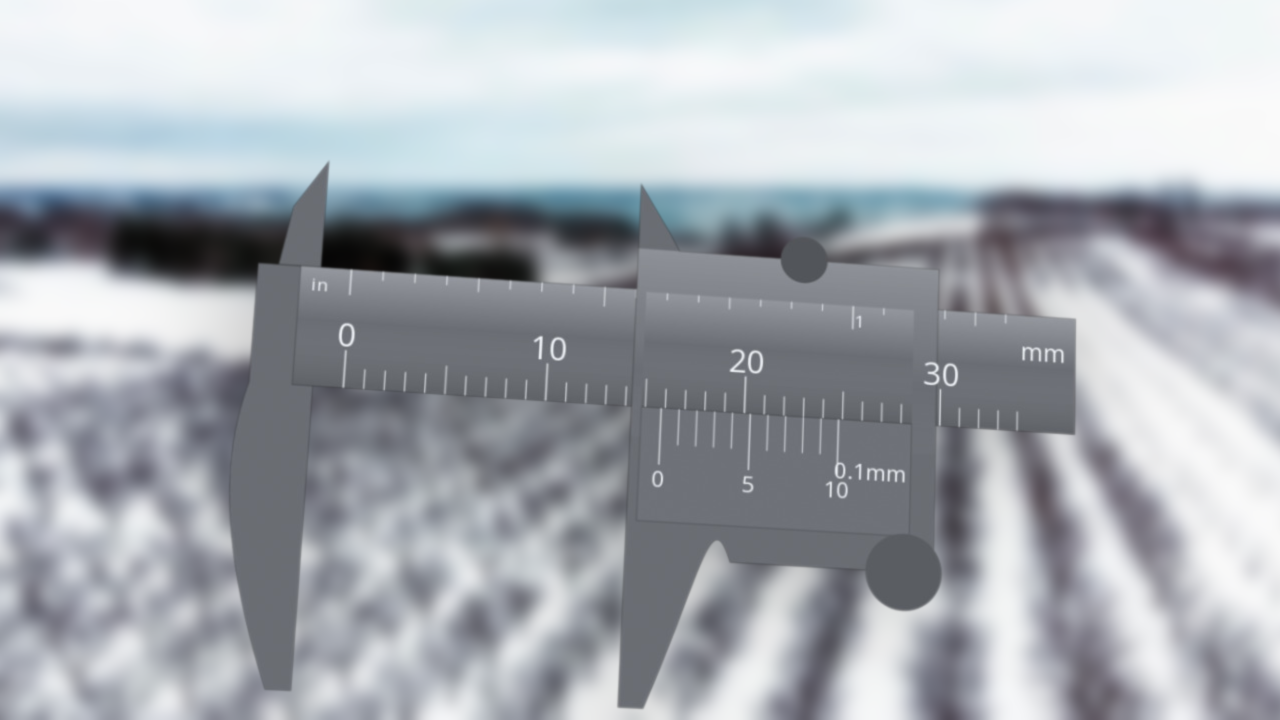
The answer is value=15.8 unit=mm
